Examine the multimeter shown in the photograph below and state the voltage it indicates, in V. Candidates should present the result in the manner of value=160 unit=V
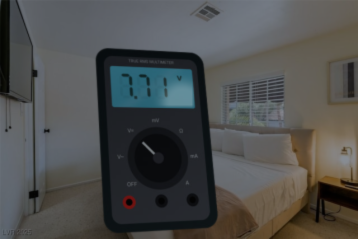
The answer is value=7.71 unit=V
